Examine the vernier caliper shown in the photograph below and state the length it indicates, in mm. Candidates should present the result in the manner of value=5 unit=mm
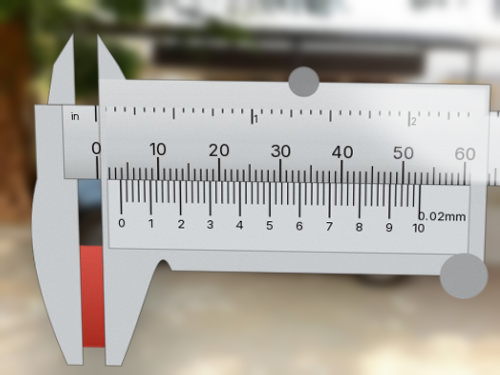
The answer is value=3.8 unit=mm
